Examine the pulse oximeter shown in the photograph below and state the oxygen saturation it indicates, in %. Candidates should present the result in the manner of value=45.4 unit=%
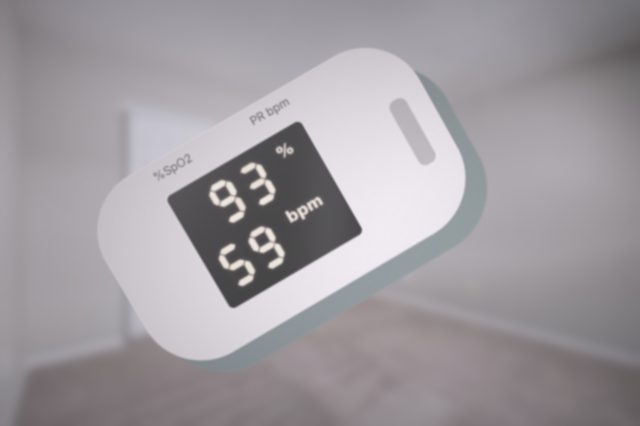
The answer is value=93 unit=%
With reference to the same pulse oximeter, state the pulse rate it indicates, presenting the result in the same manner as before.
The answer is value=59 unit=bpm
